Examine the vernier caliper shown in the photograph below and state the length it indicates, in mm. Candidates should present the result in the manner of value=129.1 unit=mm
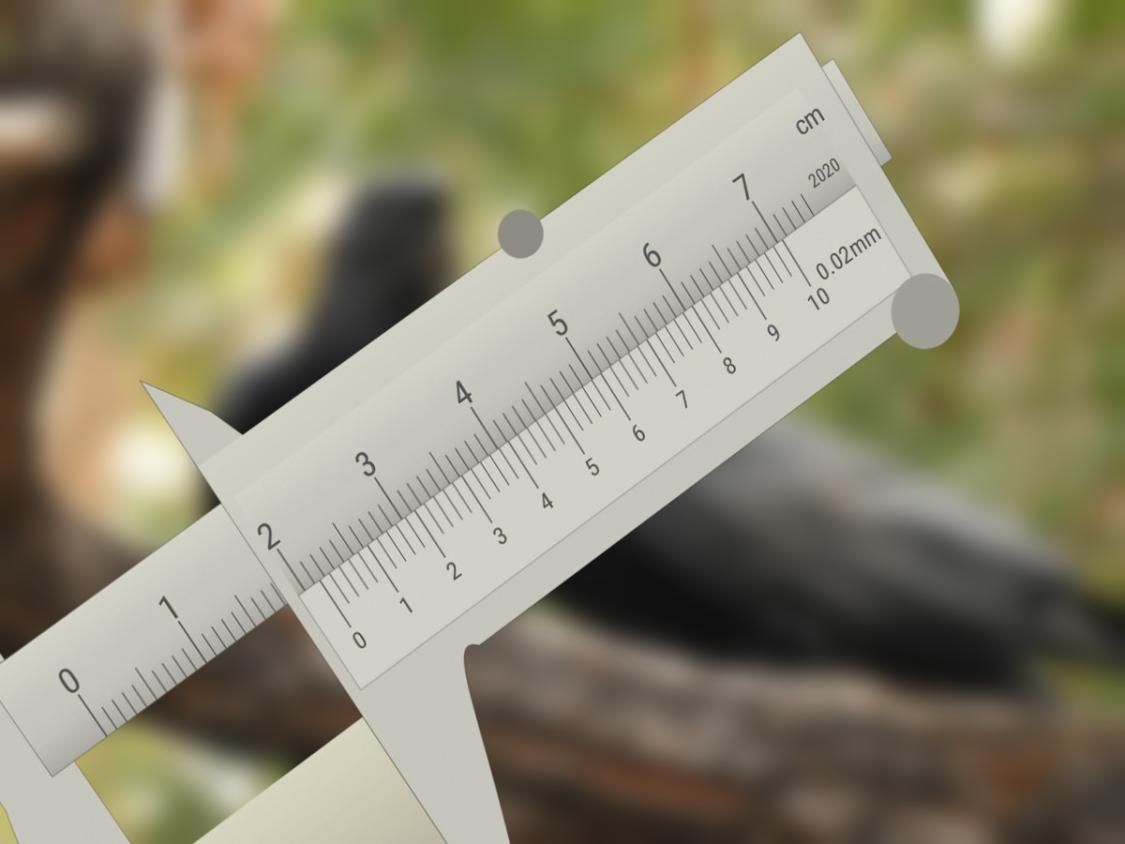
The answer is value=21.5 unit=mm
